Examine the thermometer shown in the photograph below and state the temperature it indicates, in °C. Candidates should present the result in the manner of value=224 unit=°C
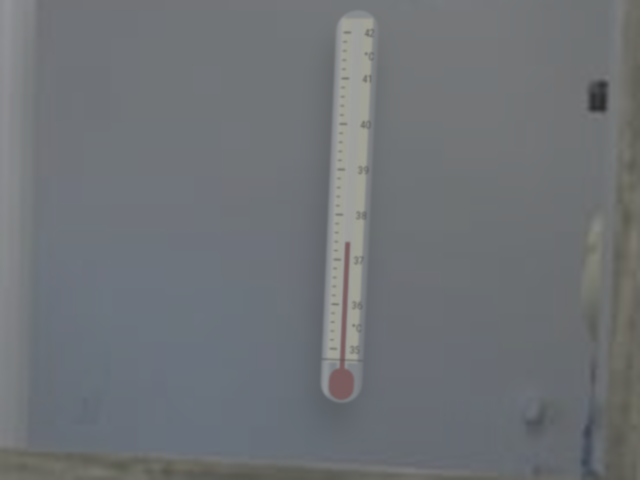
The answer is value=37.4 unit=°C
